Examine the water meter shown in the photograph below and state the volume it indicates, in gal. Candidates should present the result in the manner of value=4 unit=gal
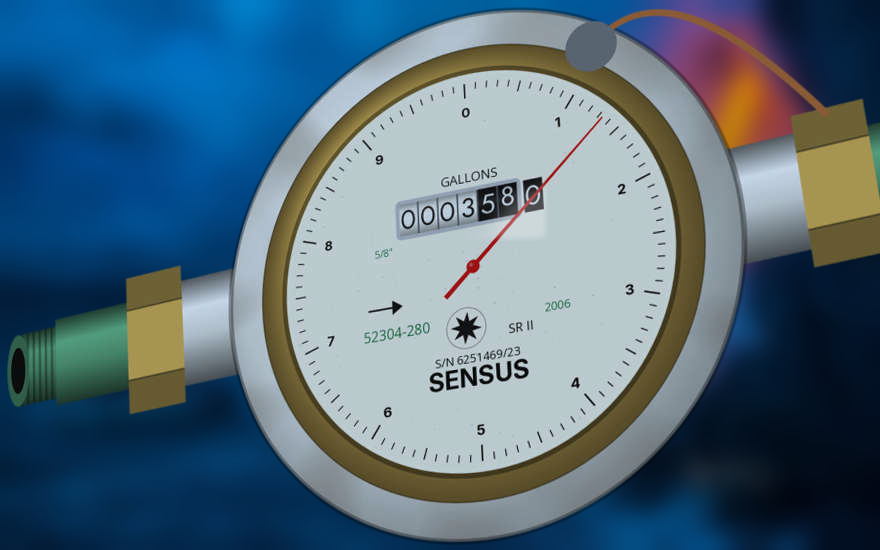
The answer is value=3581.3 unit=gal
